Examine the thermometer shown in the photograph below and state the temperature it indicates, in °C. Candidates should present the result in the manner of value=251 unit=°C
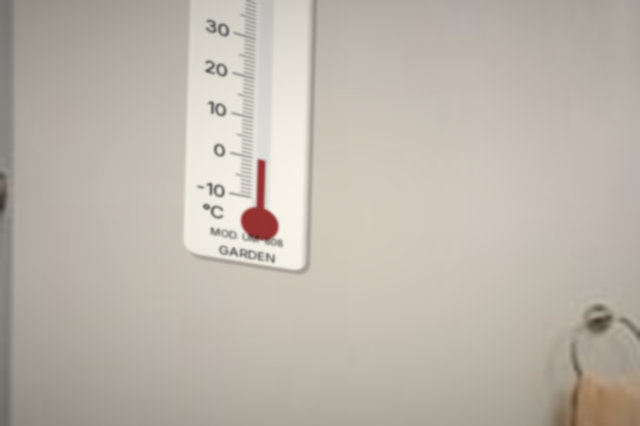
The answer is value=0 unit=°C
